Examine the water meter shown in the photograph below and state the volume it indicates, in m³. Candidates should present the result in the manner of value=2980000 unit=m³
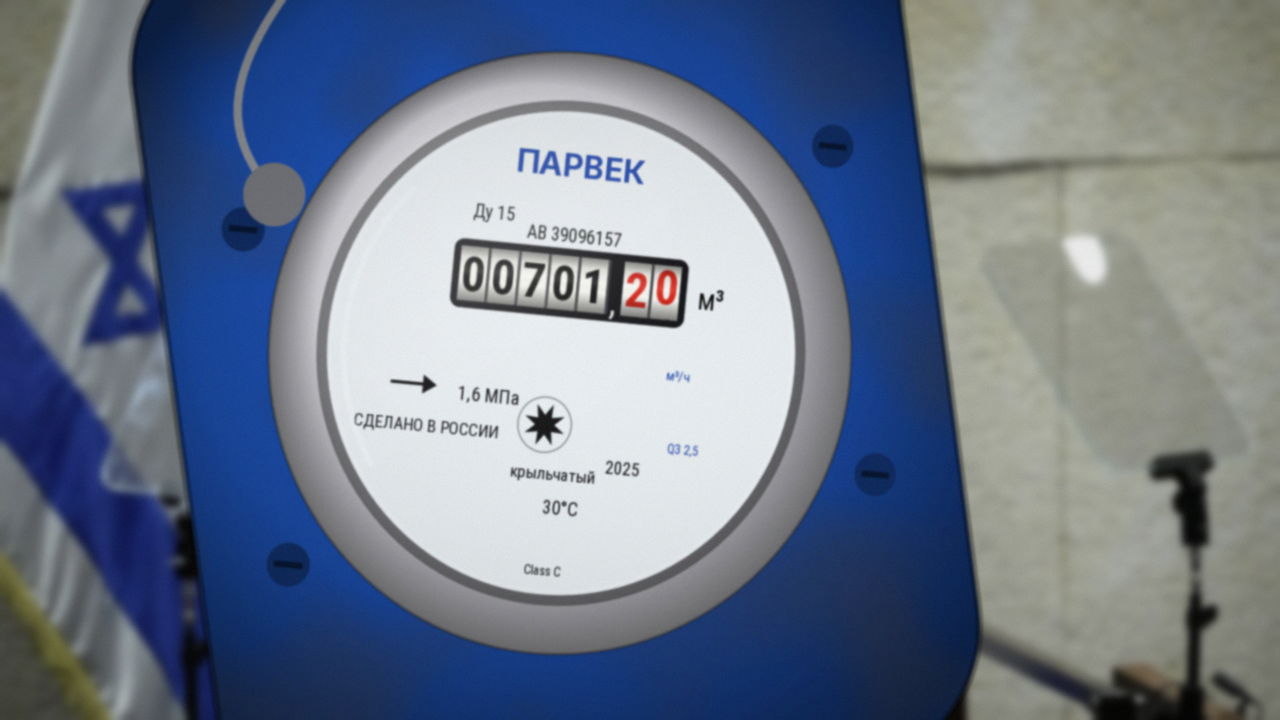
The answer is value=701.20 unit=m³
